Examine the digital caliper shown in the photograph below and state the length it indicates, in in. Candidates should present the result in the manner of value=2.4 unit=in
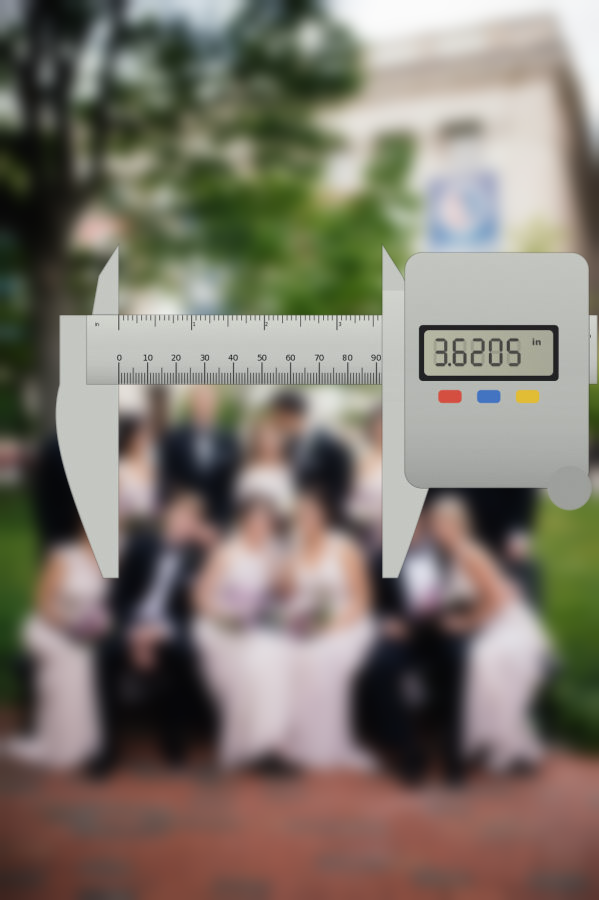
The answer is value=3.6205 unit=in
